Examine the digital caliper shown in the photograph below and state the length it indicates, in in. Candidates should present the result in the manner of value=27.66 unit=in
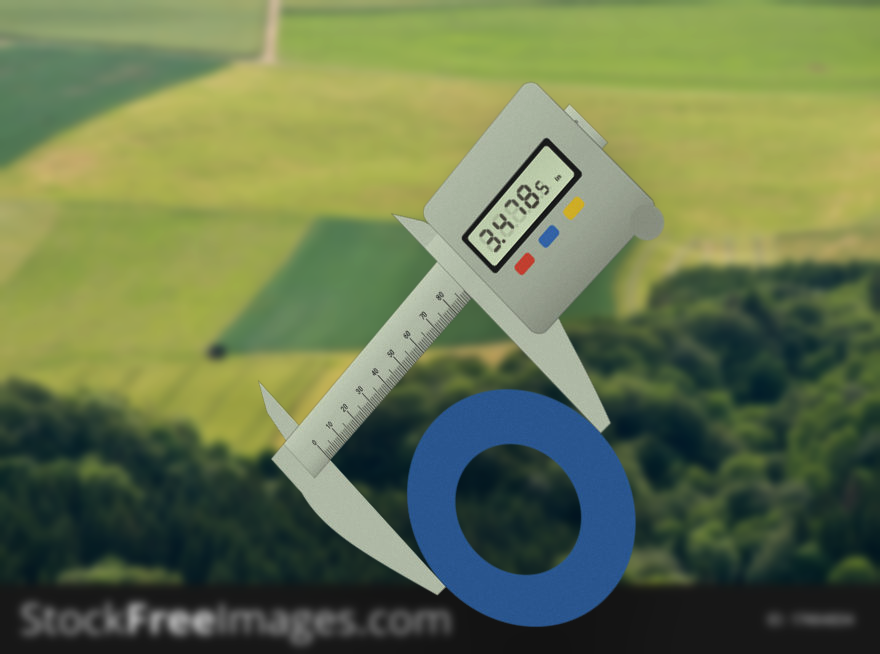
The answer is value=3.4785 unit=in
